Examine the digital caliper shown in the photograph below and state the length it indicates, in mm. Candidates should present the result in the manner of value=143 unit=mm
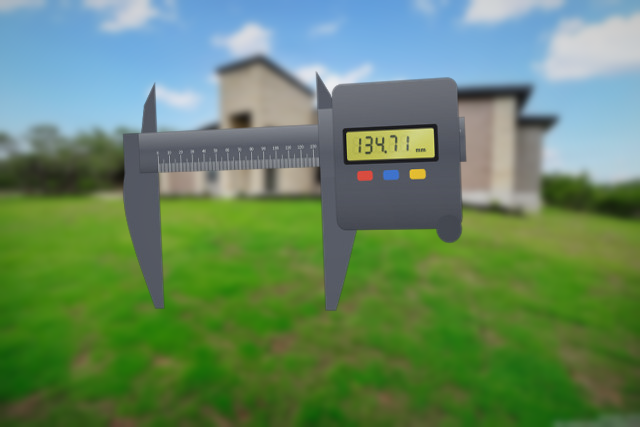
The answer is value=134.71 unit=mm
